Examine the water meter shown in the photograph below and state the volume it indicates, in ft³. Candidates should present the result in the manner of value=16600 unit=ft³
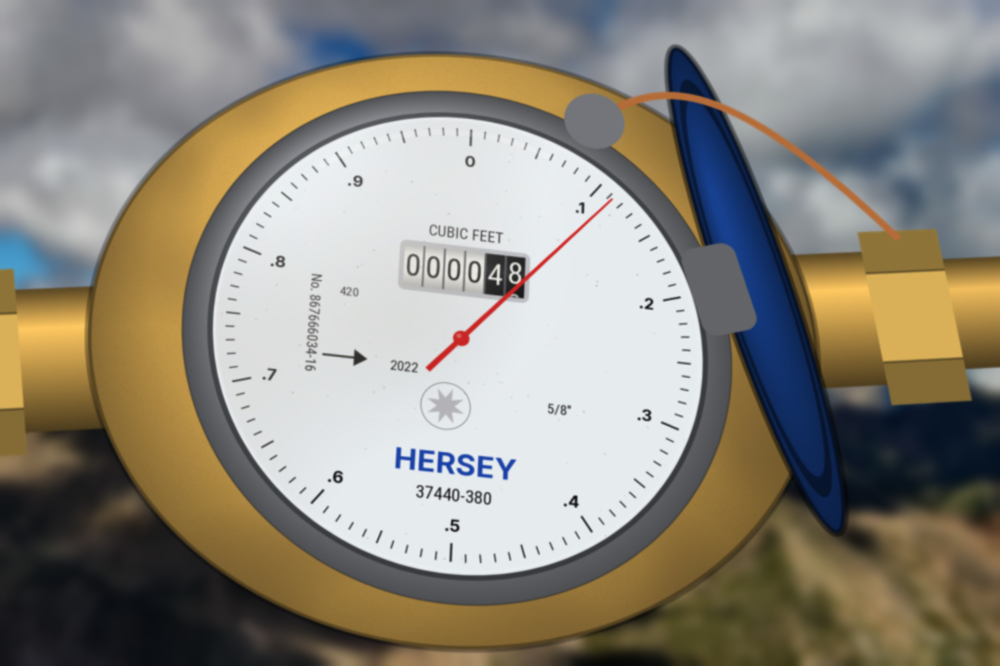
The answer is value=48.11 unit=ft³
